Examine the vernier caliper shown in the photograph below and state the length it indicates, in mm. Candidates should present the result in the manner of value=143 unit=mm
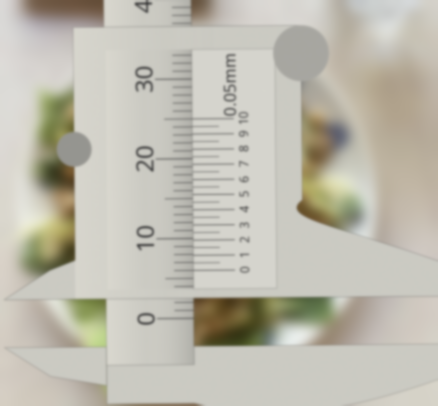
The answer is value=6.0 unit=mm
